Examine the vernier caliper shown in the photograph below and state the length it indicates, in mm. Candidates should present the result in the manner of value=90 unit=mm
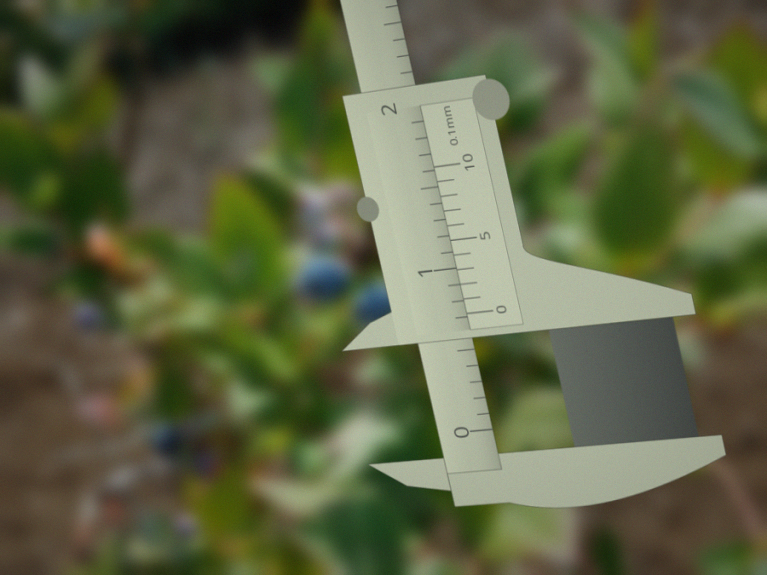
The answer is value=7.2 unit=mm
